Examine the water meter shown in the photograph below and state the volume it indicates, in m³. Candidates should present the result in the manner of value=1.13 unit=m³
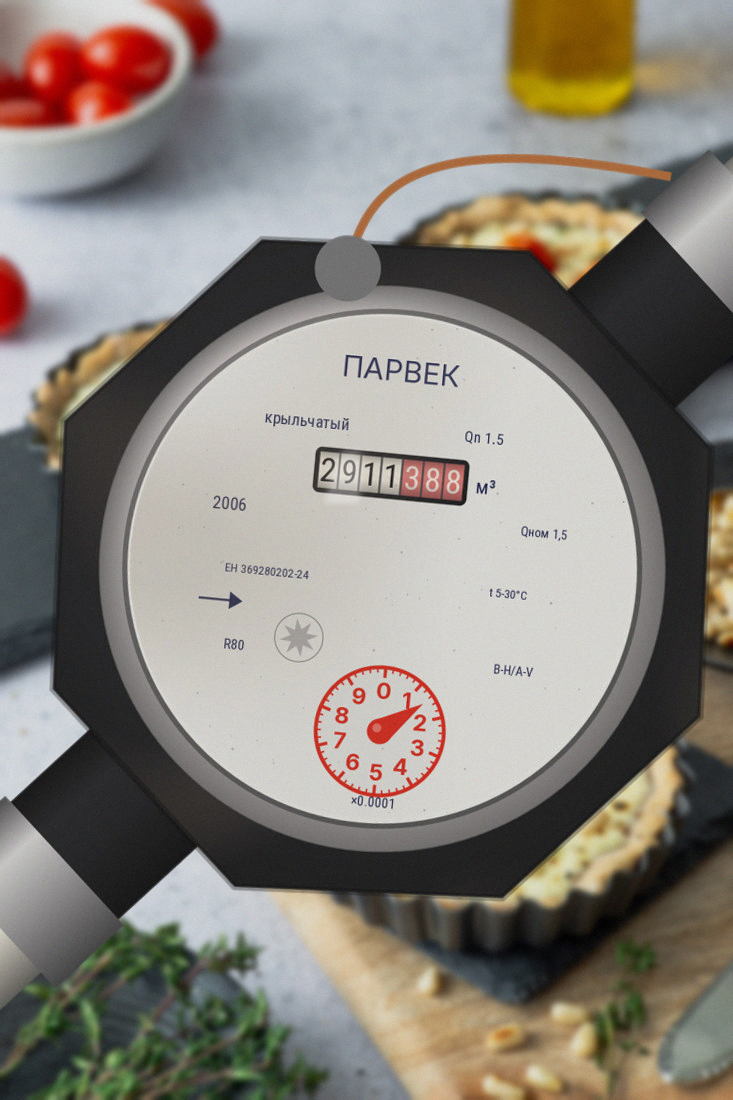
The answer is value=2911.3881 unit=m³
